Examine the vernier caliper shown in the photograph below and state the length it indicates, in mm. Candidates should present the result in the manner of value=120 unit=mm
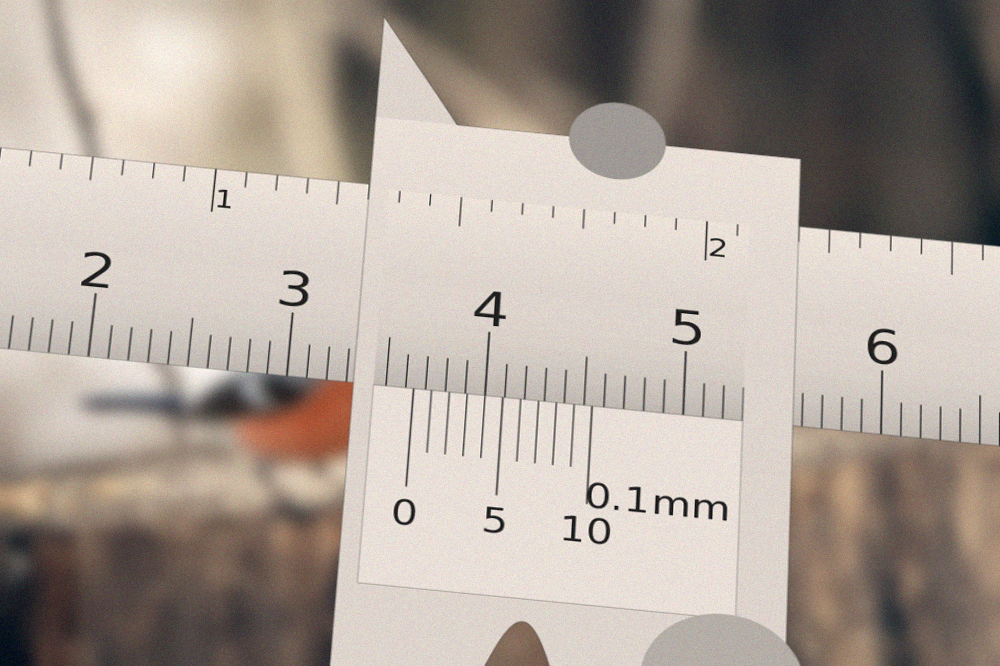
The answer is value=36.4 unit=mm
